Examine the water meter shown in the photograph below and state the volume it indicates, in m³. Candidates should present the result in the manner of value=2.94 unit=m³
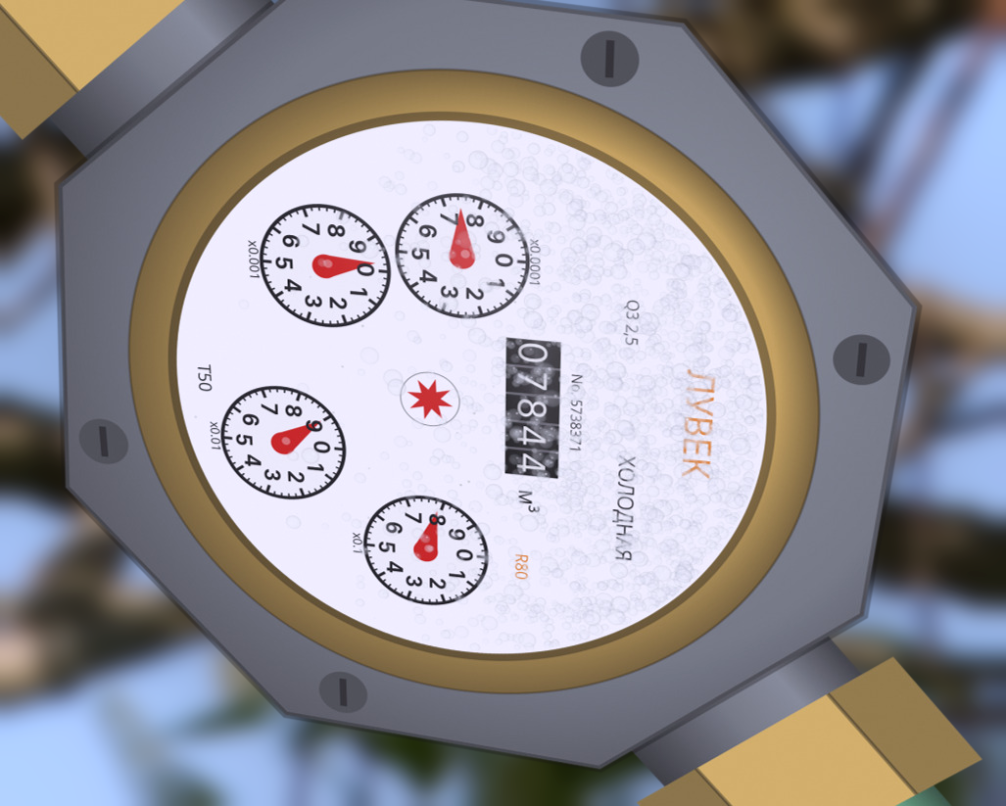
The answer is value=7844.7897 unit=m³
